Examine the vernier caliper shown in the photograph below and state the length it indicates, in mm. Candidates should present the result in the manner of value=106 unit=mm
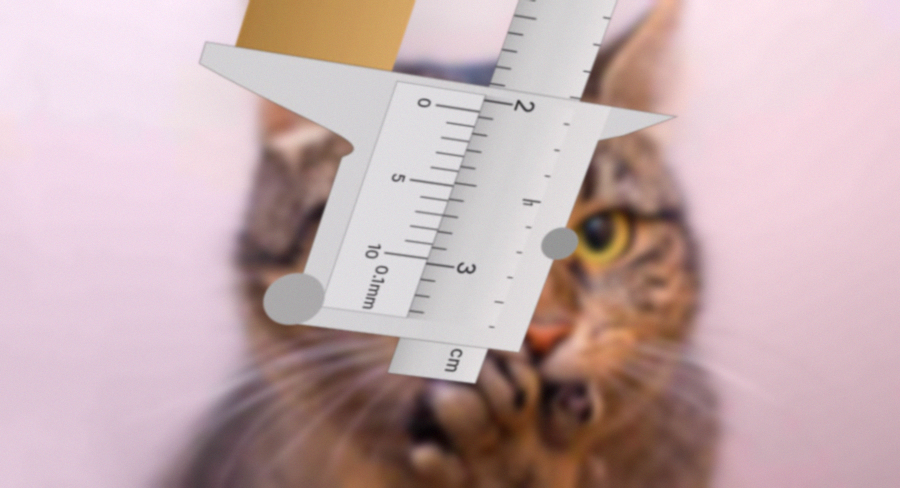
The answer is value=20.7 unit=mm
